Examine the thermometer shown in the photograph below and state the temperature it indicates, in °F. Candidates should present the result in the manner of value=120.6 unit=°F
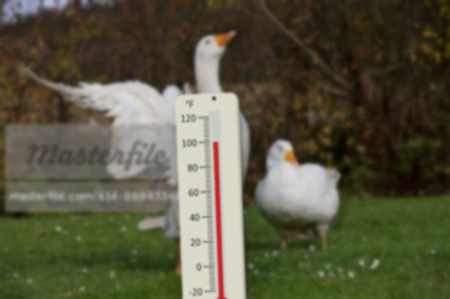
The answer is value=100 unit=°F
